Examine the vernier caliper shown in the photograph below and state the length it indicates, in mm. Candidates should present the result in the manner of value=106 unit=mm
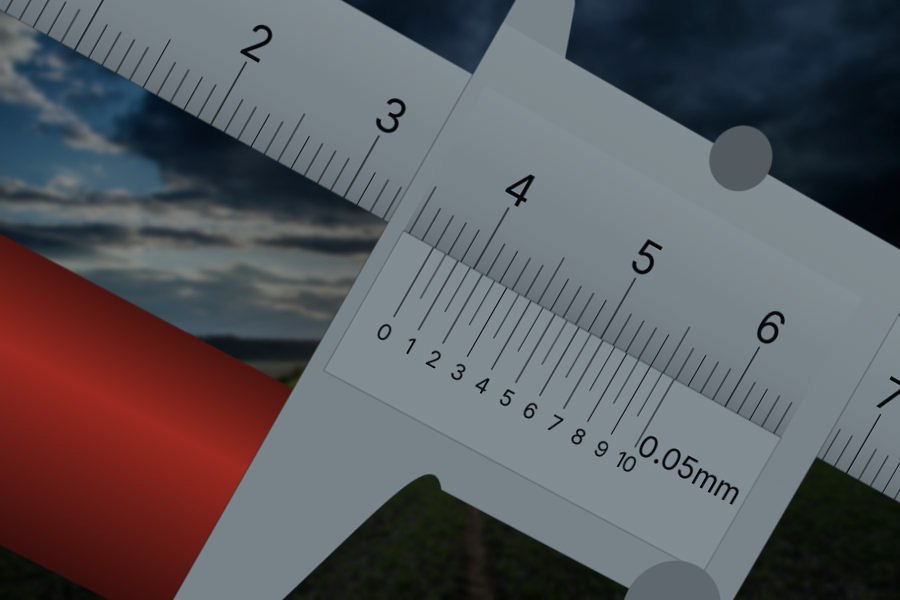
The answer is value=36.9 unit=mm
